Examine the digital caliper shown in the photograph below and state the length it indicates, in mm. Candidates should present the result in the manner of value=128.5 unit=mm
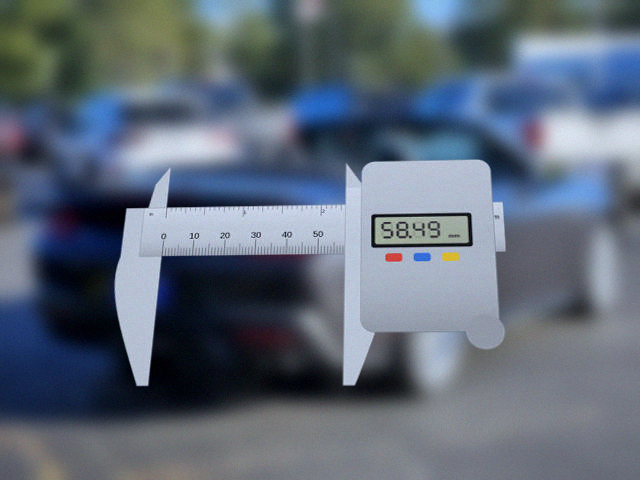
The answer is value=58.49 unit=mm
